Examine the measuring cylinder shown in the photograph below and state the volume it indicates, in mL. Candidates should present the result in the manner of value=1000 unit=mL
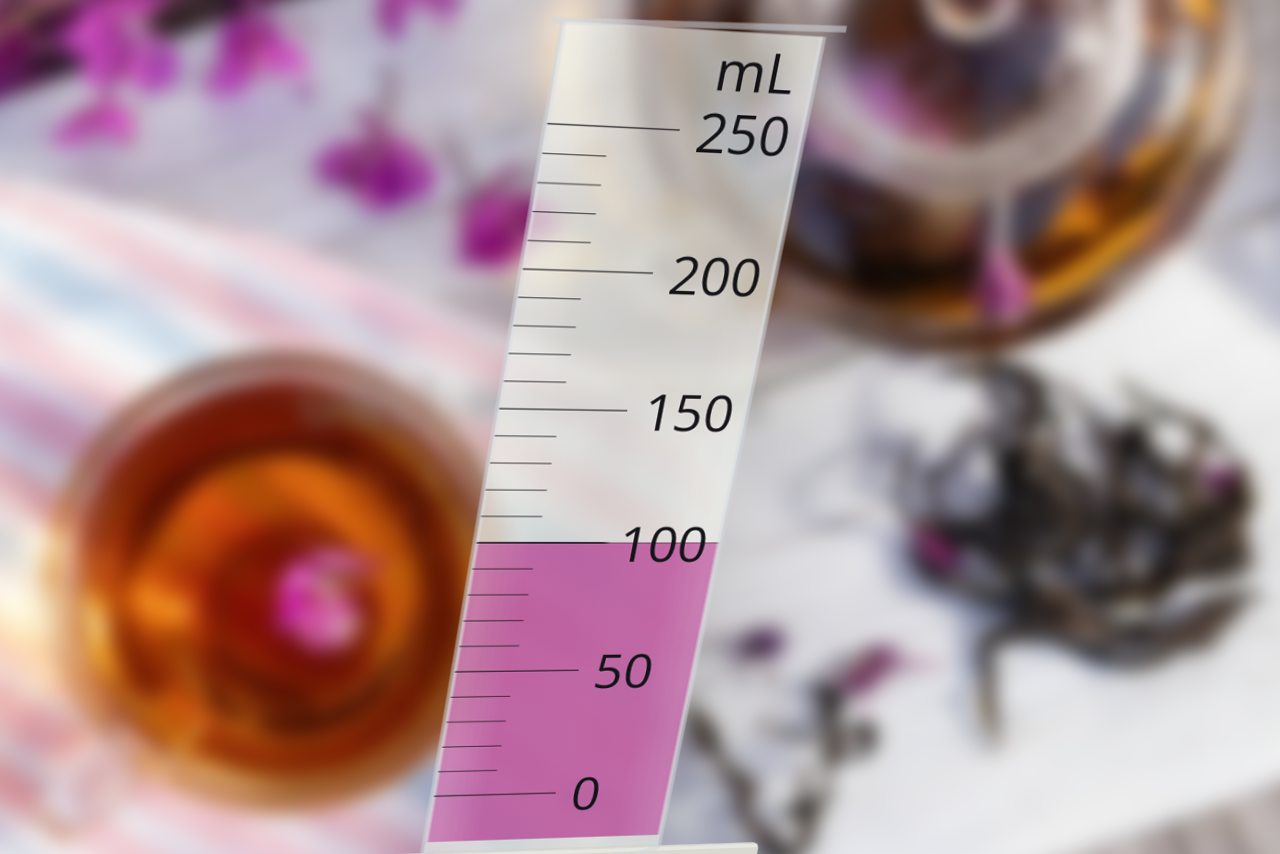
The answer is value=100 unit=mL
